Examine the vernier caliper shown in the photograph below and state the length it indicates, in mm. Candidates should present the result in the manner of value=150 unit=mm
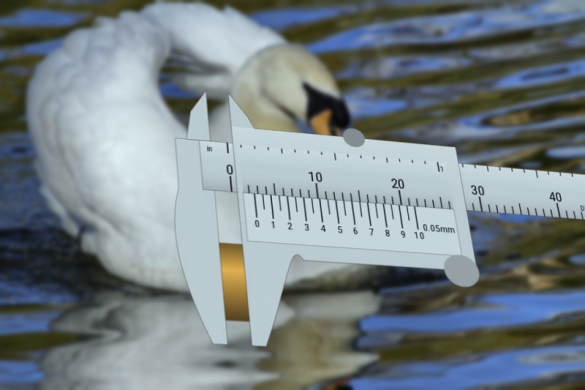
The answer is value=2.6 unit=mm
